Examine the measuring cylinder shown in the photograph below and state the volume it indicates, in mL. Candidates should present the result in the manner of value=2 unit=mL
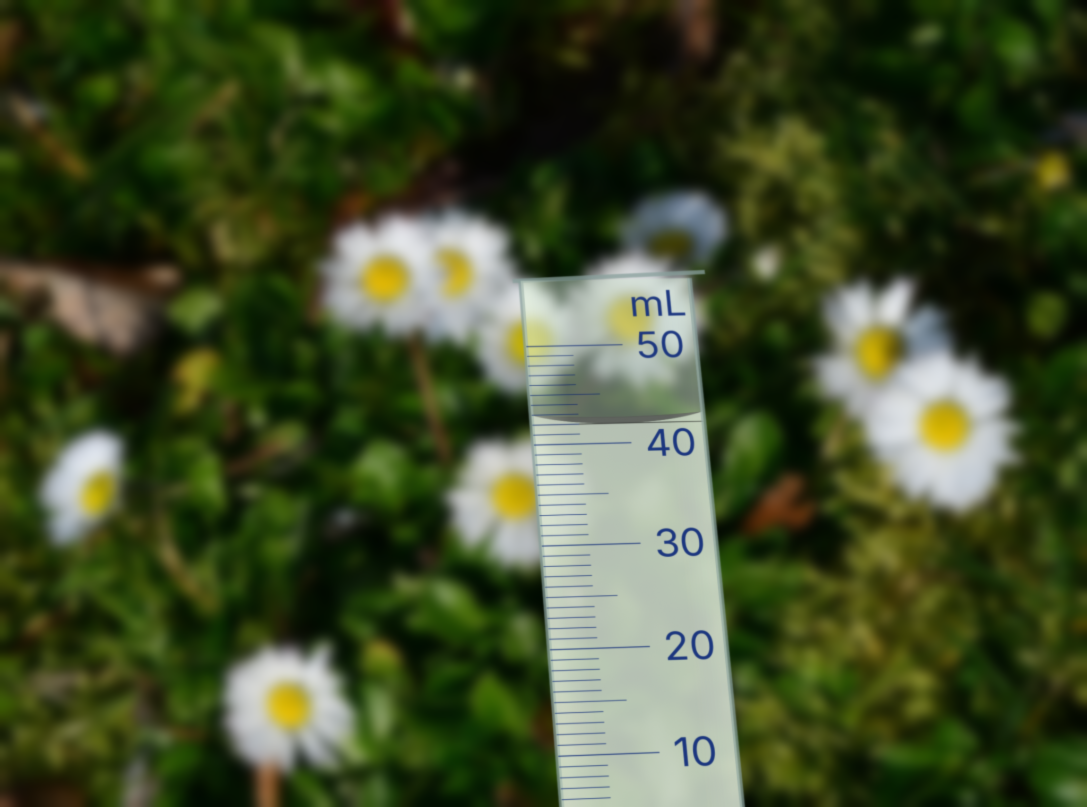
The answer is value=42 unit=mL
